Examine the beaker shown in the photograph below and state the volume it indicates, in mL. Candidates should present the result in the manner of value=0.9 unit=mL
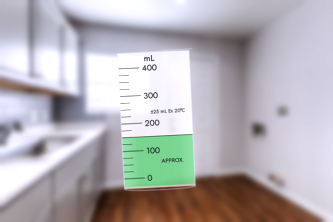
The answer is value=150 unit=mL
